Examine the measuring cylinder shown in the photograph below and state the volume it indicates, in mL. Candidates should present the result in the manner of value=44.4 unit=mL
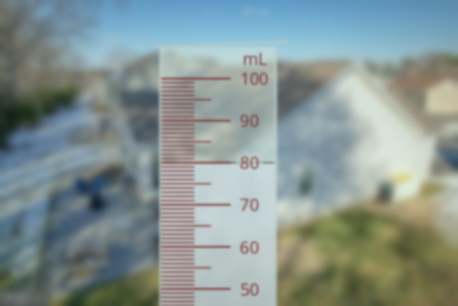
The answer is value=80 unit=mL
